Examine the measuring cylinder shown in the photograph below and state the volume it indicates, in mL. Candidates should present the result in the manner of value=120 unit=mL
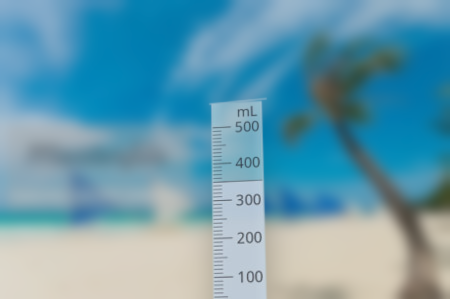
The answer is value=350 unit=mL
